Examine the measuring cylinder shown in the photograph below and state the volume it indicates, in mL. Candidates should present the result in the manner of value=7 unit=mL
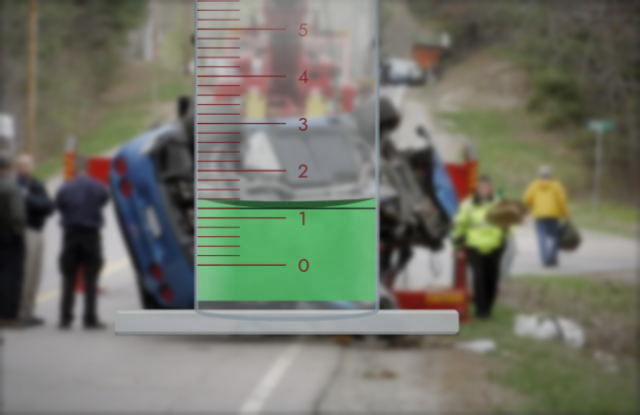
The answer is value=1.2 unit=mL
